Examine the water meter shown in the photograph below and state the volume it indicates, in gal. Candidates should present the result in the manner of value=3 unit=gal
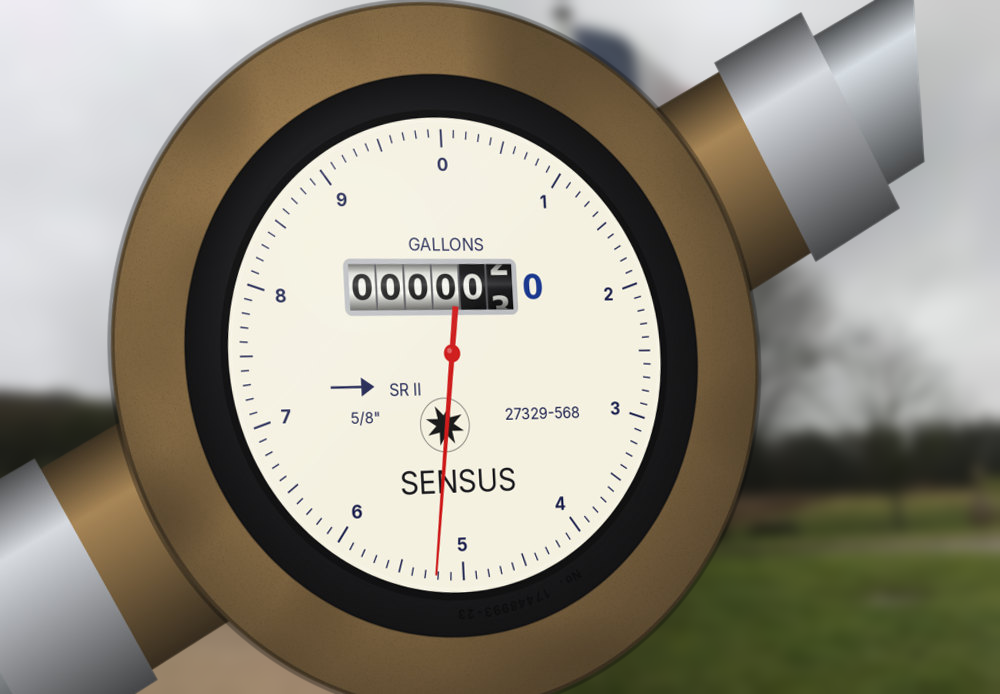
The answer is value=25.2 unit=gal
